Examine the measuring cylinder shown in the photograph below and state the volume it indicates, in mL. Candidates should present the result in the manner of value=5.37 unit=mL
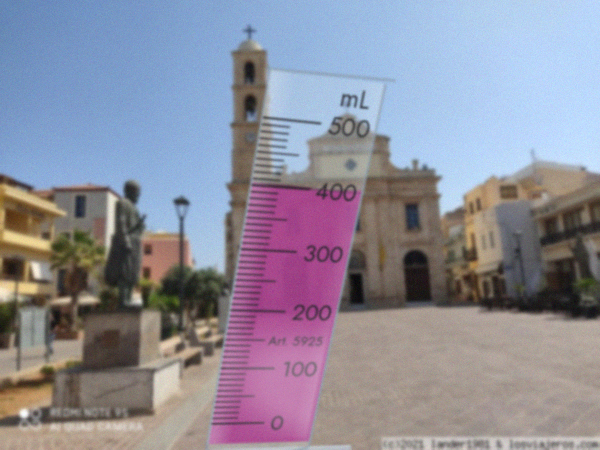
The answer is value=400 unit=mL
